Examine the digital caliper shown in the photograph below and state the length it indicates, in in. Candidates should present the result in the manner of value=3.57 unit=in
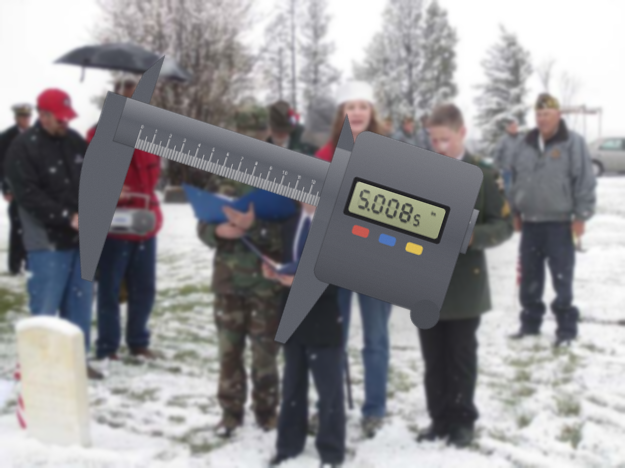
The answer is value=5.0085 unit=in
